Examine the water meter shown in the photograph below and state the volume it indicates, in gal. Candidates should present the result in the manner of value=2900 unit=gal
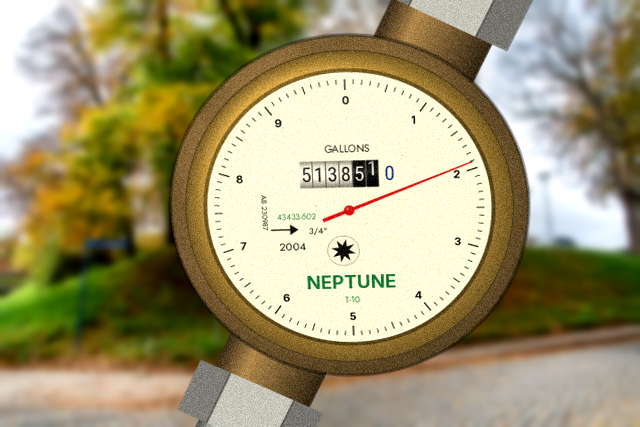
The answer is value=5138511.9 unit=gal
